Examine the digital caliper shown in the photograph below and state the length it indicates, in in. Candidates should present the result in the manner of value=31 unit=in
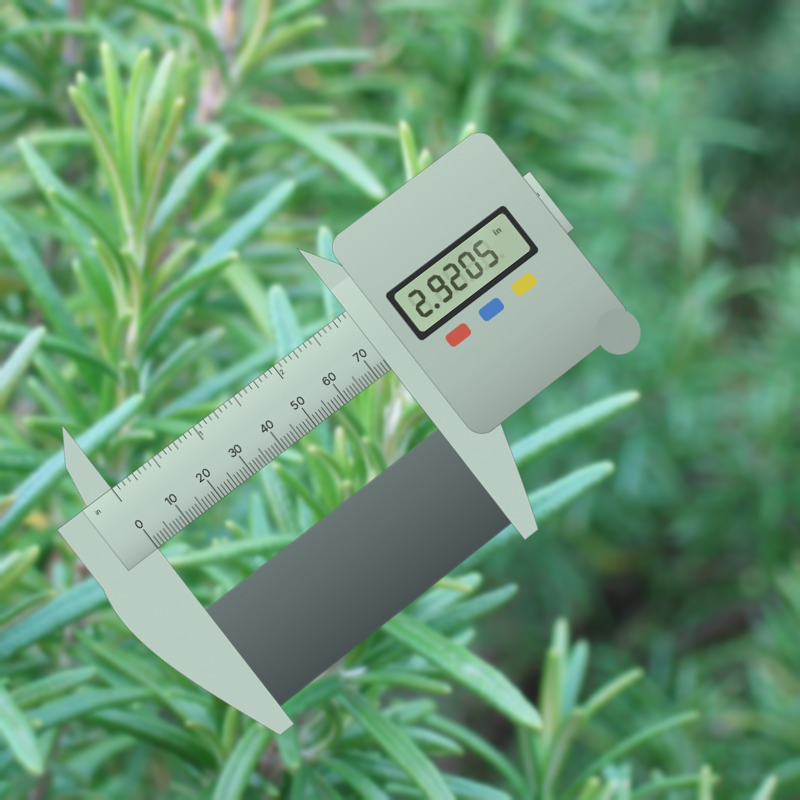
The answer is value=2.9205 unit=in
